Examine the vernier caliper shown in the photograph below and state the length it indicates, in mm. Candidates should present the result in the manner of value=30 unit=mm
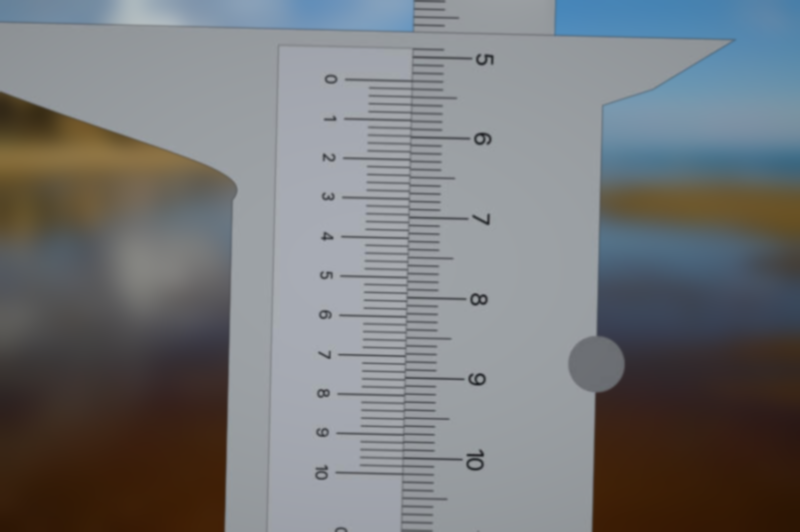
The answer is value=53.0 unit=mm
